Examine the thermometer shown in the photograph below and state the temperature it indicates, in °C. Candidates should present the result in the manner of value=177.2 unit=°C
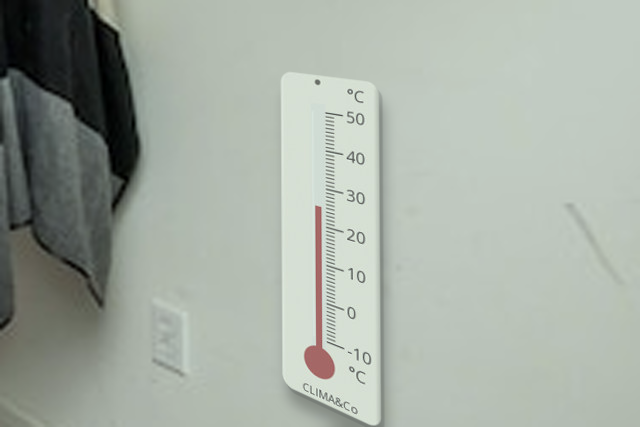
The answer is value=25 unit=°C
